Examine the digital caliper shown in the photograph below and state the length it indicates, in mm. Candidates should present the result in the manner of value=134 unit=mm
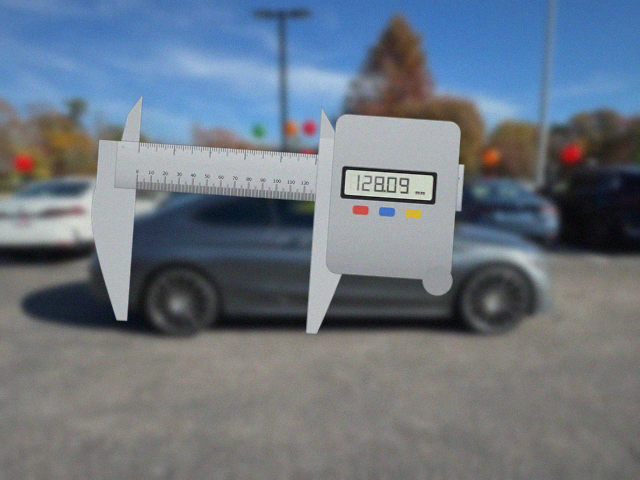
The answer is value=128.09 unit=mm
